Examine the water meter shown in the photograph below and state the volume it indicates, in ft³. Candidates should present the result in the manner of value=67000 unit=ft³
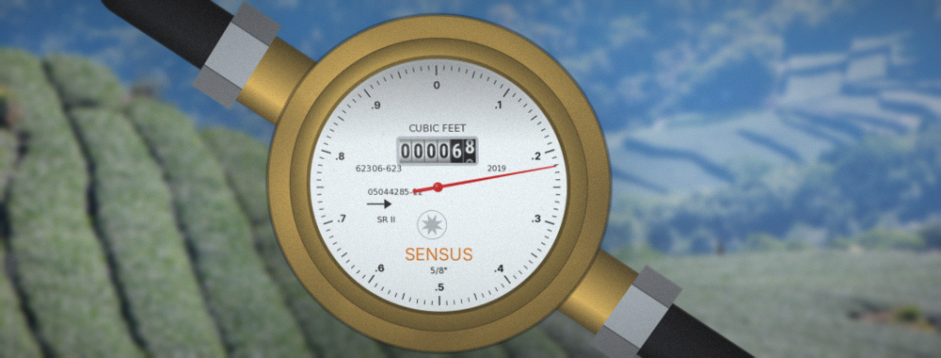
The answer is value=68.22 unit=ft³
